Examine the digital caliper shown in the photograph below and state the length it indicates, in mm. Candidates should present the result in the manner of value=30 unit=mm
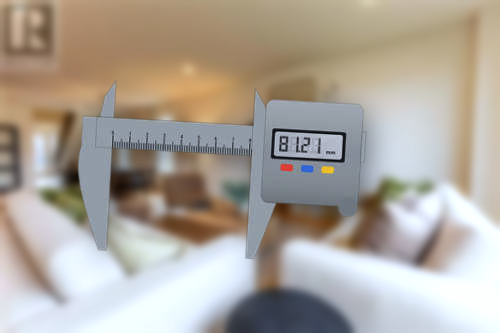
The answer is value=81.21 unit=mm
